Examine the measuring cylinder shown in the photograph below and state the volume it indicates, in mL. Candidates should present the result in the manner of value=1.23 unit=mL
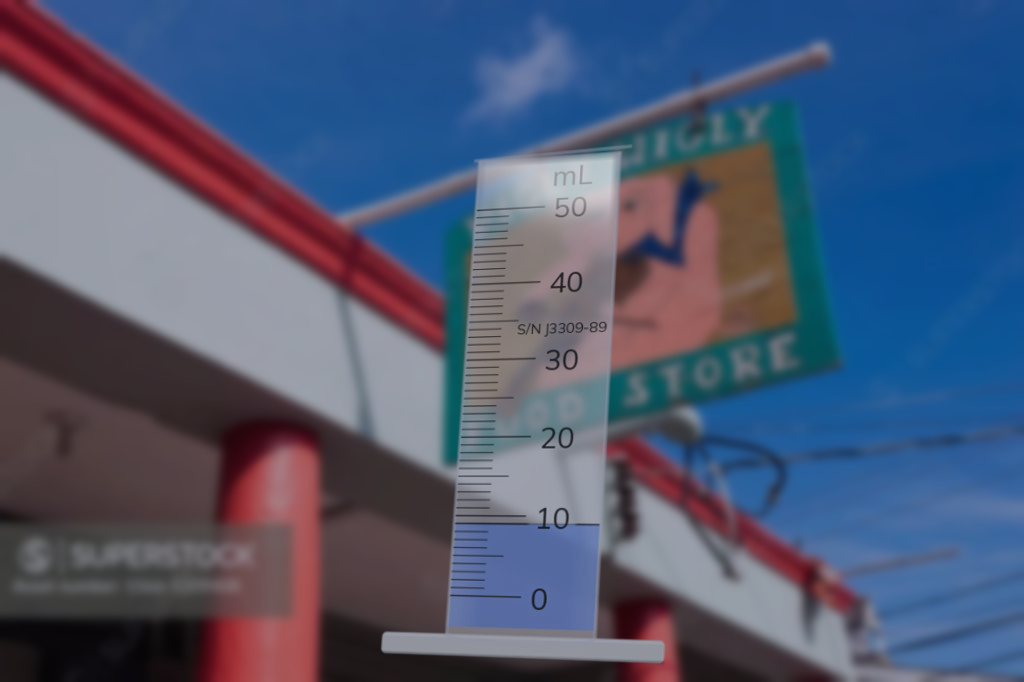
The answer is value=9 unit=mL
